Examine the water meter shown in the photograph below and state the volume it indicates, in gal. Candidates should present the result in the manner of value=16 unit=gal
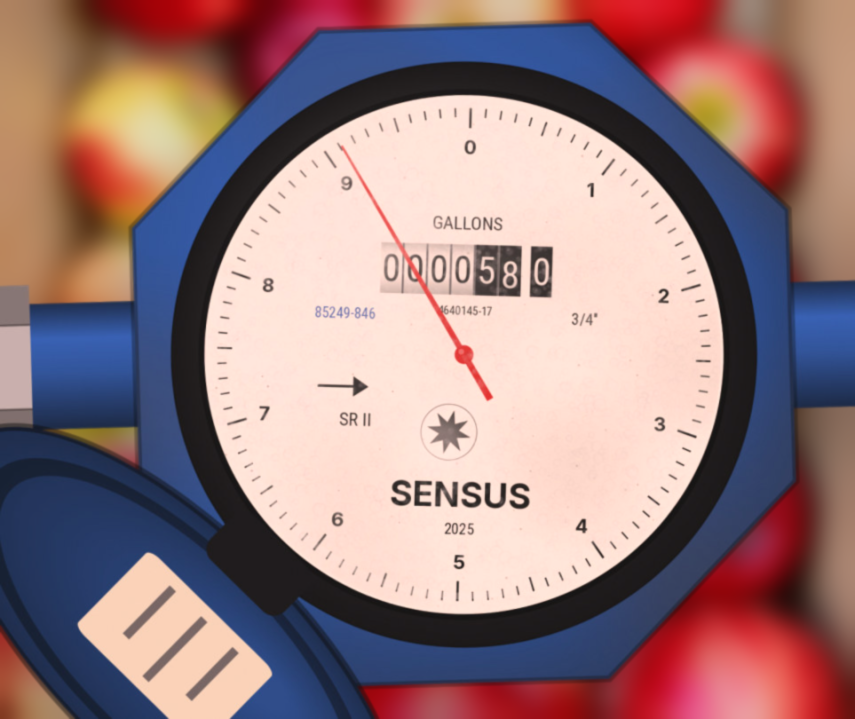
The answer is value=579.1 unit=gal
